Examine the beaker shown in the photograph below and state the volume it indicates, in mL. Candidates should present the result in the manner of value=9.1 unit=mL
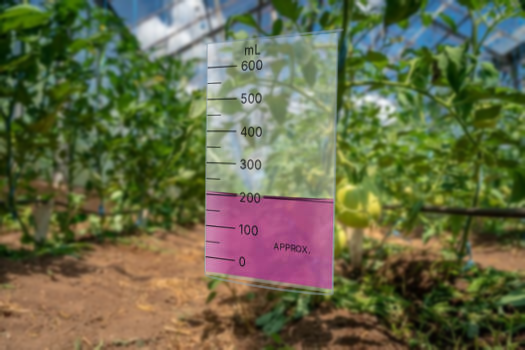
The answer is value=200 unit=mL
